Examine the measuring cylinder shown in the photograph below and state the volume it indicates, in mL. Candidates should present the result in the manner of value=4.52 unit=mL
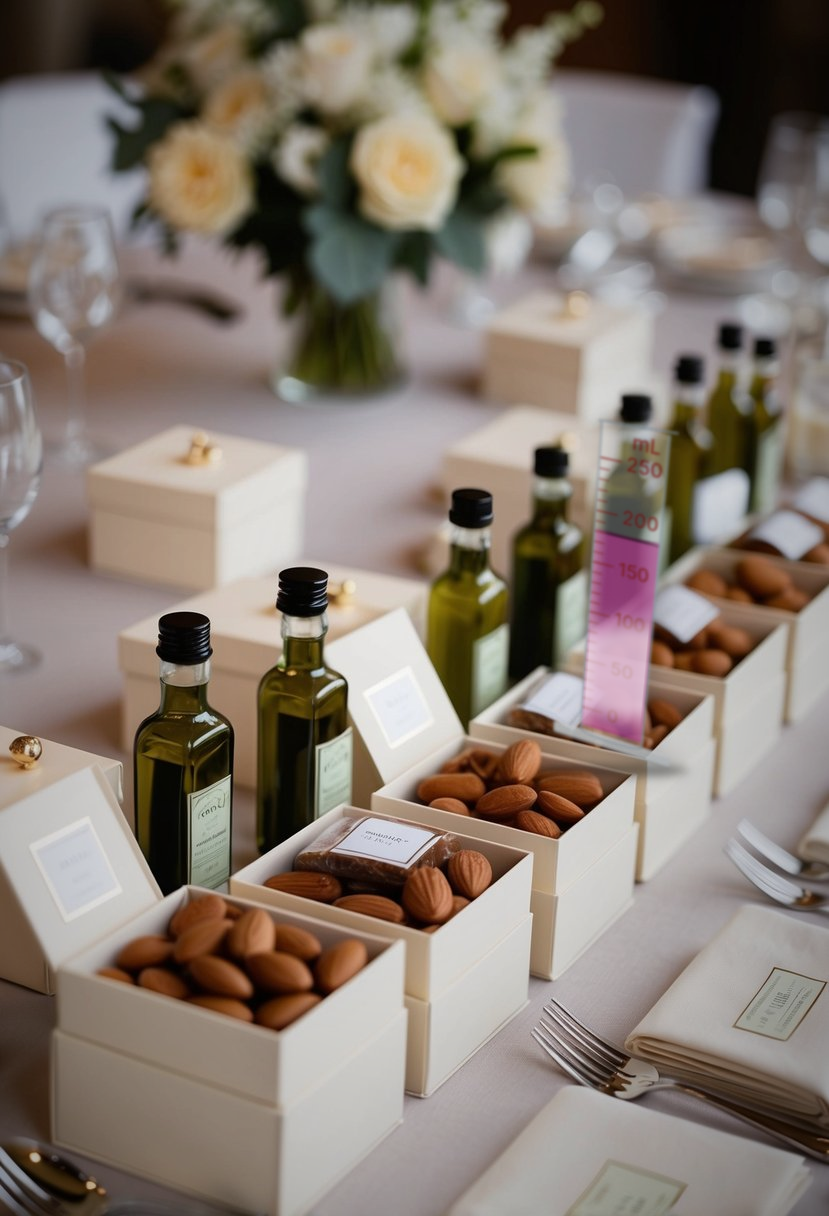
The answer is value=180 unit=mL
